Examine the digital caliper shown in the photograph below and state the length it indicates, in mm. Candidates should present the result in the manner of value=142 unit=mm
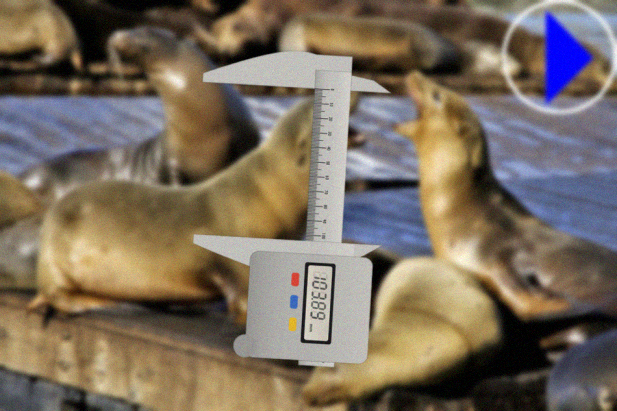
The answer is value=103.89 unit=mm
